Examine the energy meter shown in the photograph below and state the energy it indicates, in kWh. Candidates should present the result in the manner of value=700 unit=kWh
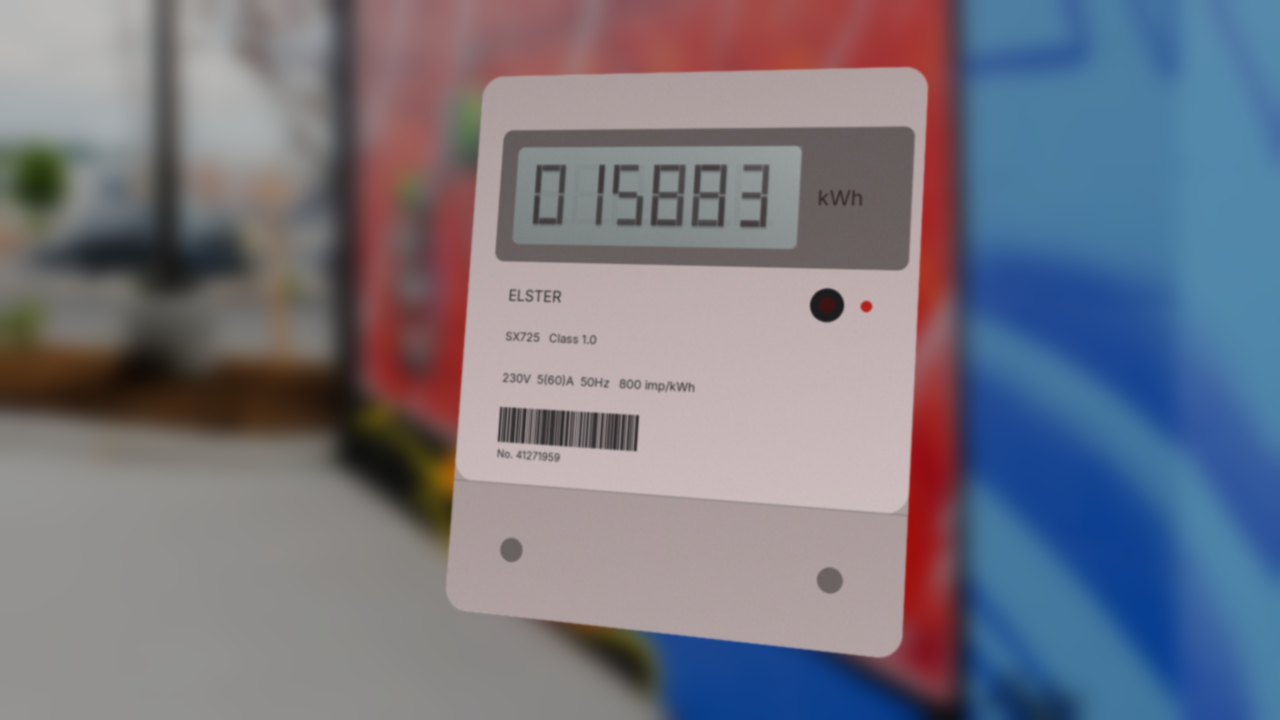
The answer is value=15883 unit=kWh
